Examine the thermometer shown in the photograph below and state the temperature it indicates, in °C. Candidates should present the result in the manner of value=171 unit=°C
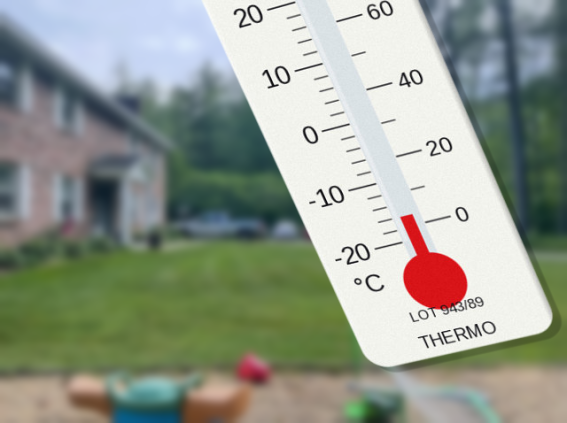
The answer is value=-16 unit=°C
